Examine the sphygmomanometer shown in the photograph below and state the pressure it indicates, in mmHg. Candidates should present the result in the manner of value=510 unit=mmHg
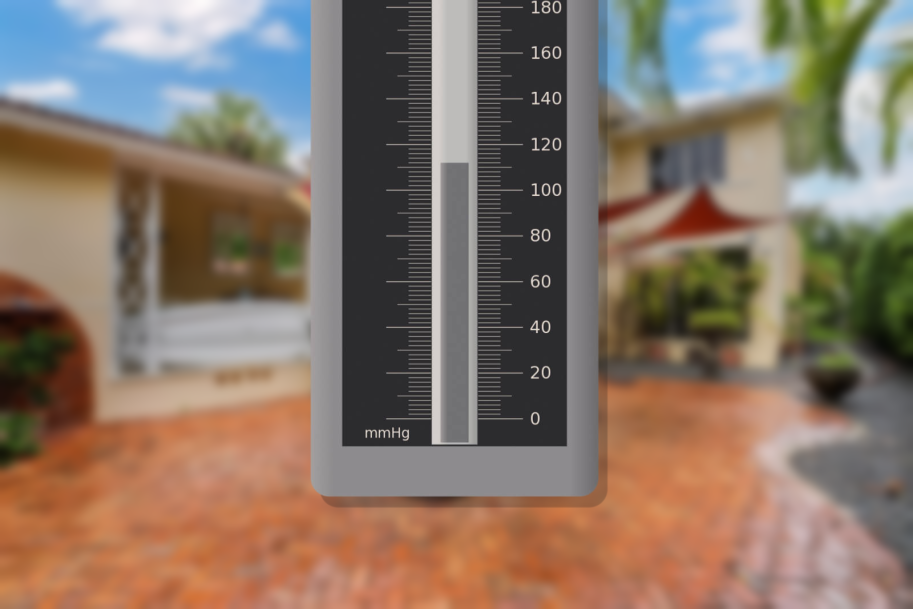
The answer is value=112 unit=mmHg
